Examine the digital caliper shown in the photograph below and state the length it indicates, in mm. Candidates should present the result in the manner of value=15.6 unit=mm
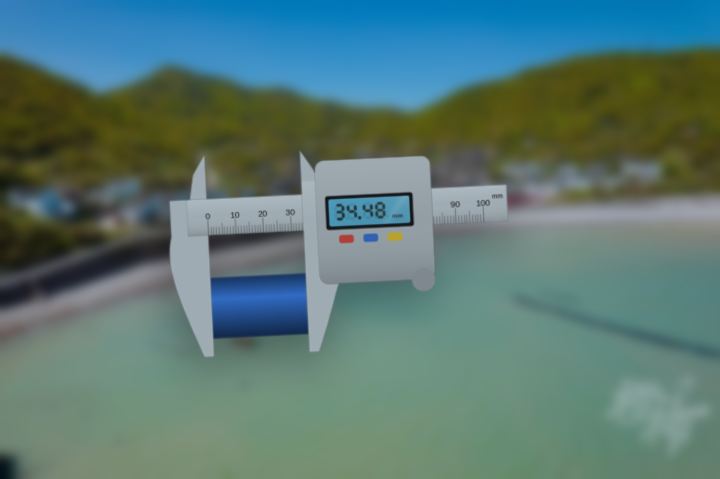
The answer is value=34.48 unit=mm
